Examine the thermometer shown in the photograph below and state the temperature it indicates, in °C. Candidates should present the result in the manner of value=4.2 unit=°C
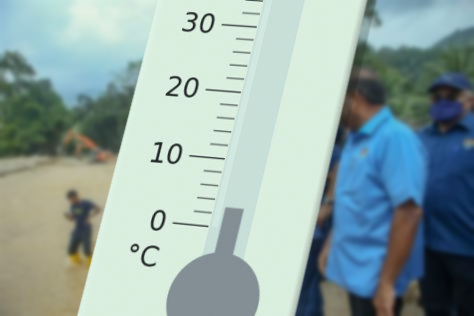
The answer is value=3 unit=°C
